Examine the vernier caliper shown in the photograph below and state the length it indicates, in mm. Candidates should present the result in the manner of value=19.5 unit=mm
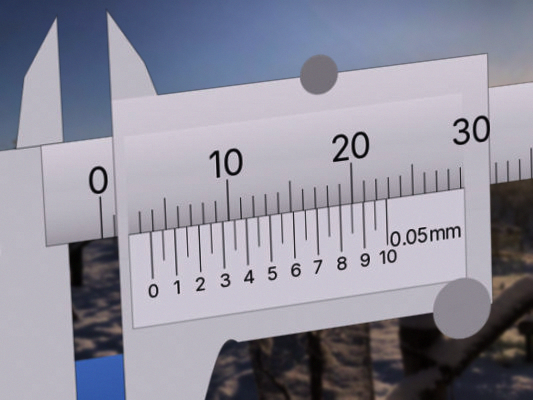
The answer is value=3.8 unit=mm
